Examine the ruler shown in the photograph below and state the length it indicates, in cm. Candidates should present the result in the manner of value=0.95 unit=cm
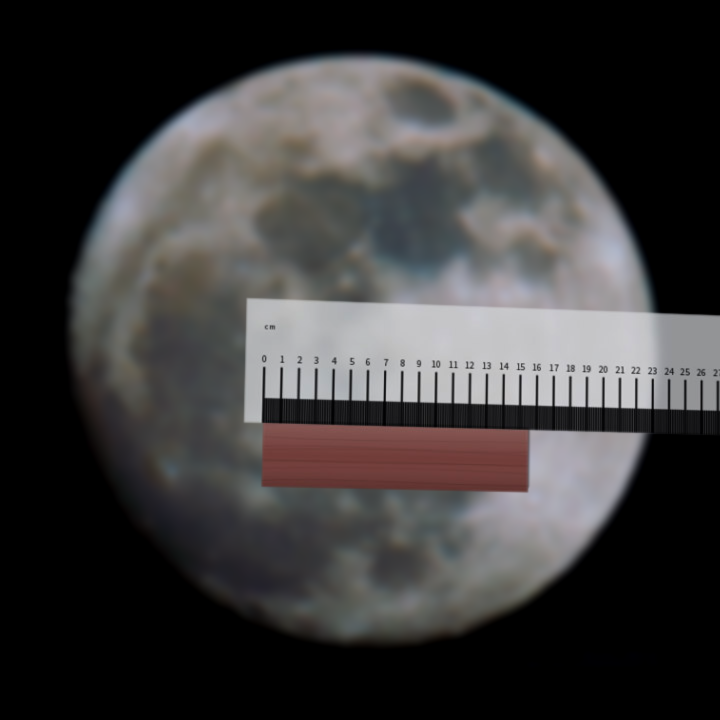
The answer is value=15.5 unit=cm
